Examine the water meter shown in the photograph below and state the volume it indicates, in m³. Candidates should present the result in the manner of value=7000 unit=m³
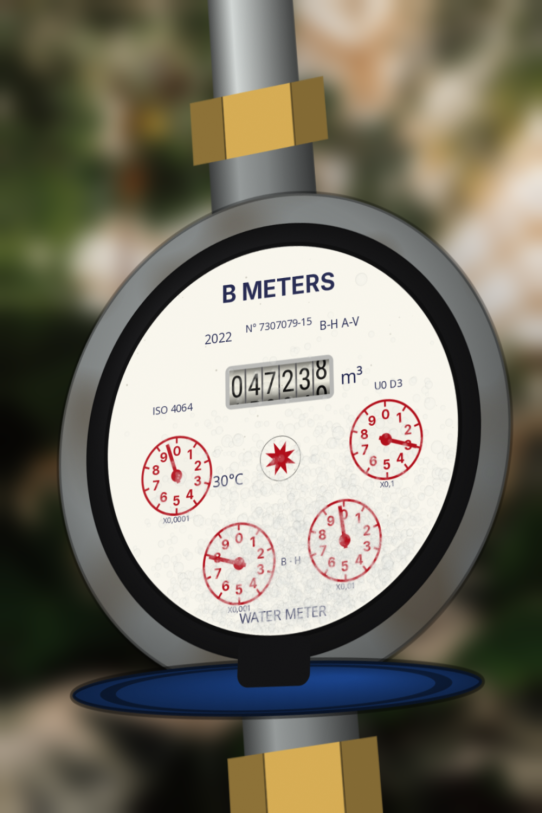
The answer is value=47238.2979 unit=m³
